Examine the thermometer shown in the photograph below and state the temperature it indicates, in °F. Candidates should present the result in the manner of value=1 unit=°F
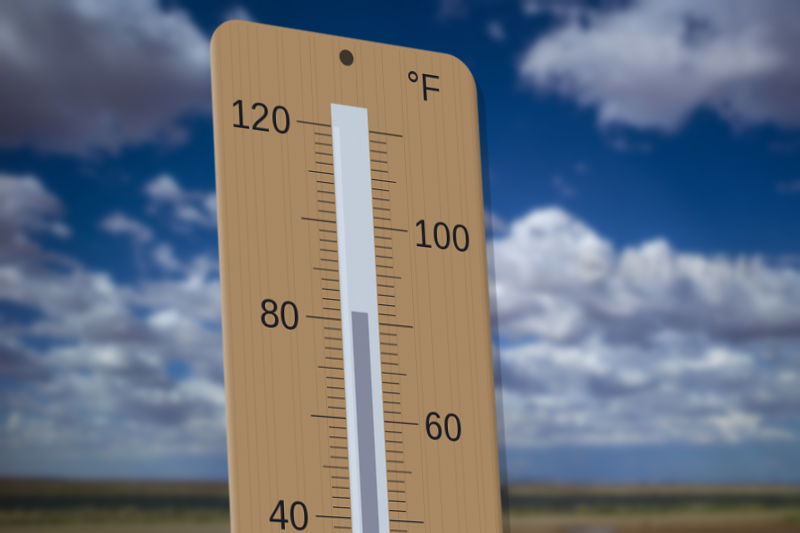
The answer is value=82 unit=°F
